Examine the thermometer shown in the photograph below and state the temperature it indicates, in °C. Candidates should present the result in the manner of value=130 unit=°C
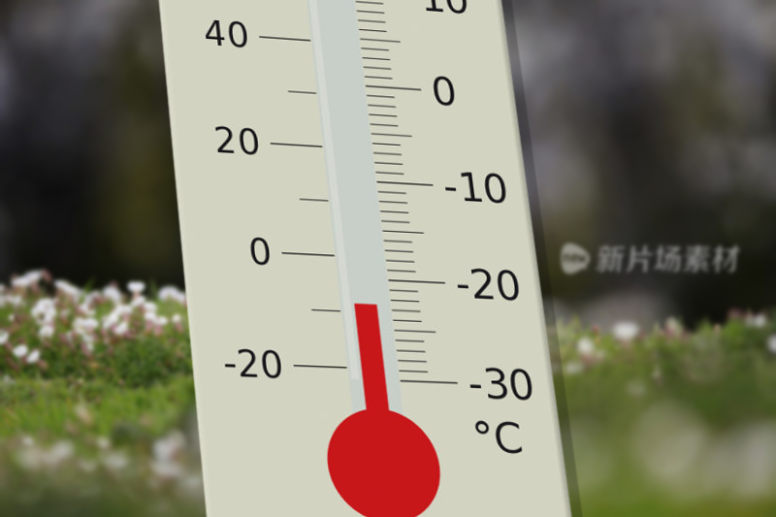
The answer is value=-22.5 unit=°C
